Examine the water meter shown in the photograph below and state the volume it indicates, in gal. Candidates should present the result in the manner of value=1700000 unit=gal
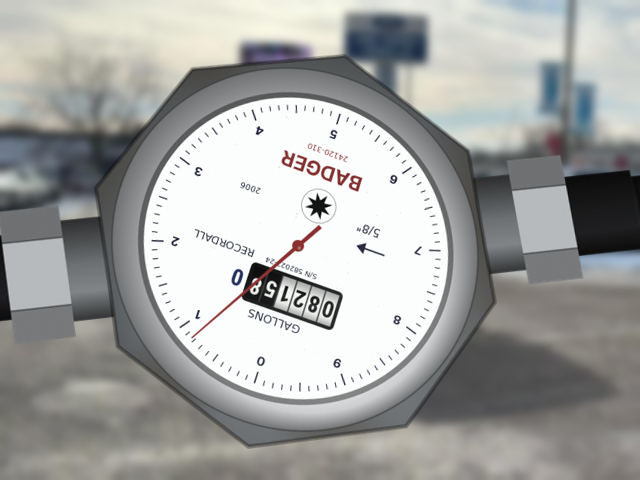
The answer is value=821580.8 unit=gal
